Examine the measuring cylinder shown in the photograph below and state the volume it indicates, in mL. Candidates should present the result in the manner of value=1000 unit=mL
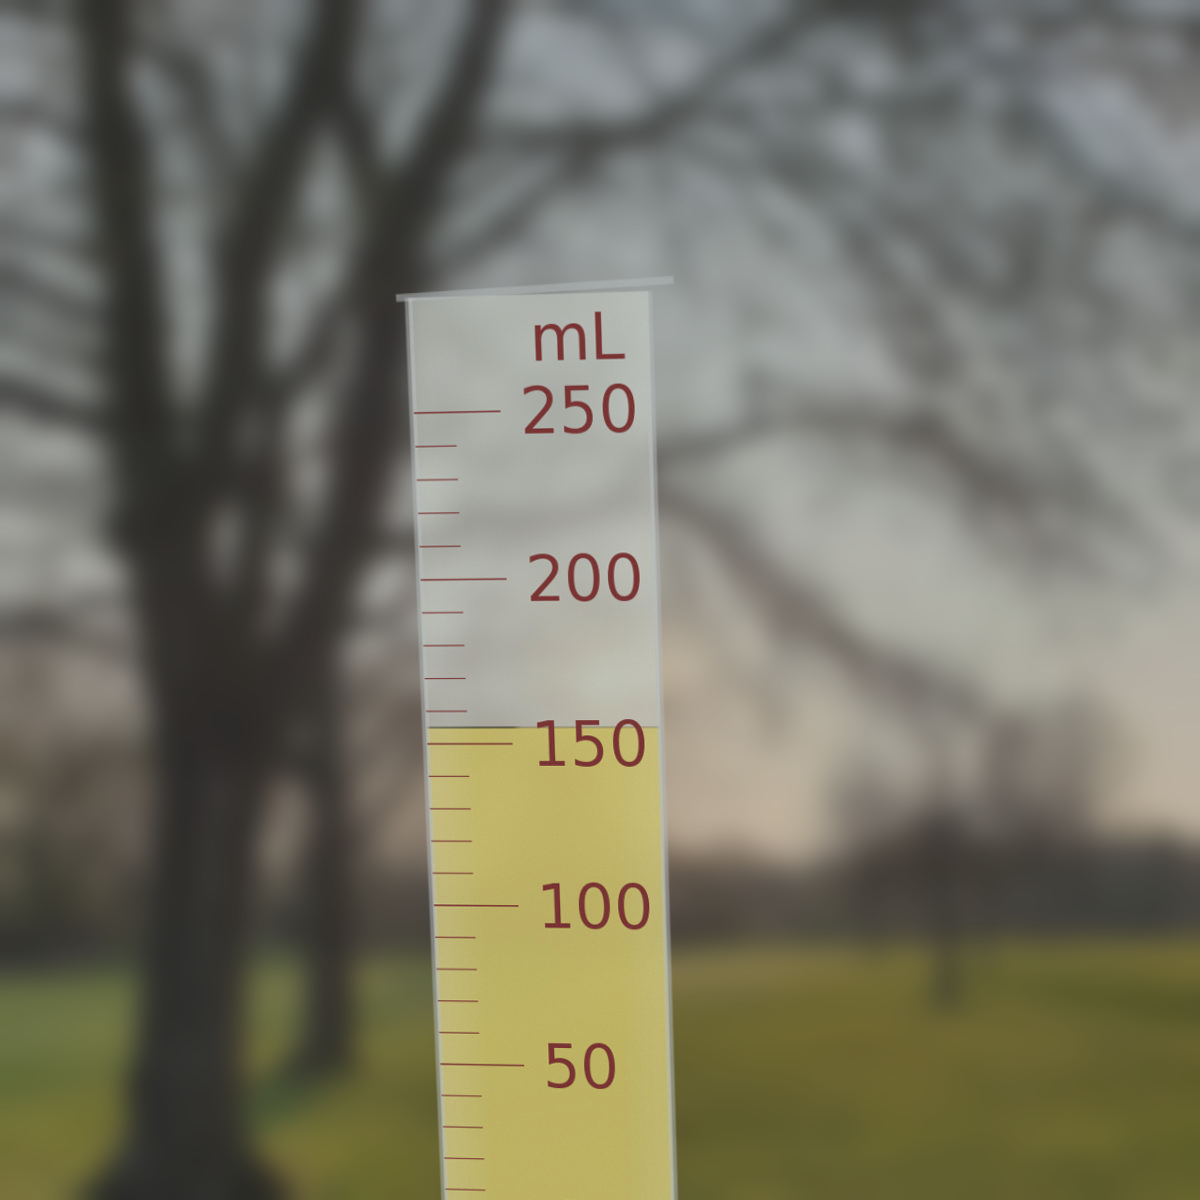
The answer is value=155 unit=mL
